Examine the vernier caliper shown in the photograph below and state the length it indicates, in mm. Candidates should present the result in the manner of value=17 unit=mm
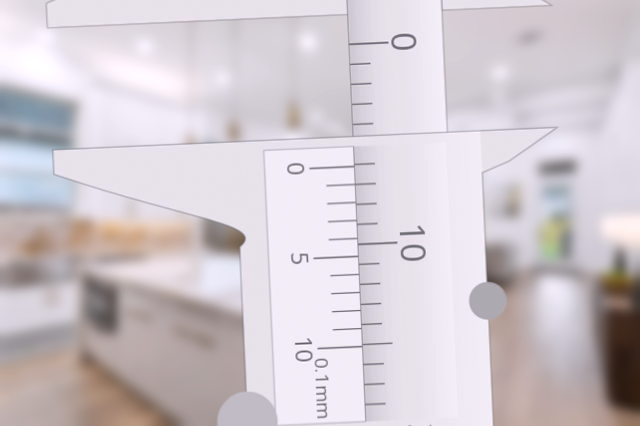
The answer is value=6.1 unit=mm
